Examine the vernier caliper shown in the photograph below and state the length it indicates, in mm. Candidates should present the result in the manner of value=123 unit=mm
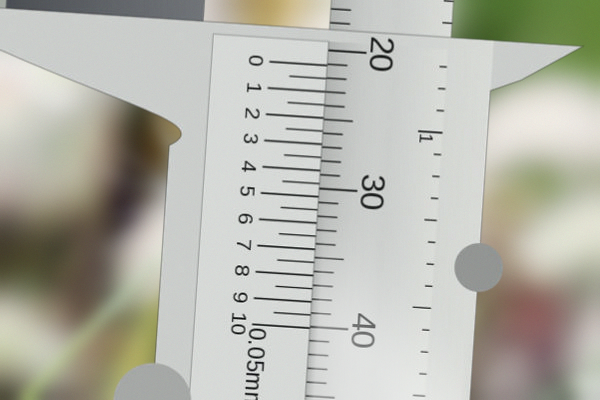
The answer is value=21.1 unit=mm
